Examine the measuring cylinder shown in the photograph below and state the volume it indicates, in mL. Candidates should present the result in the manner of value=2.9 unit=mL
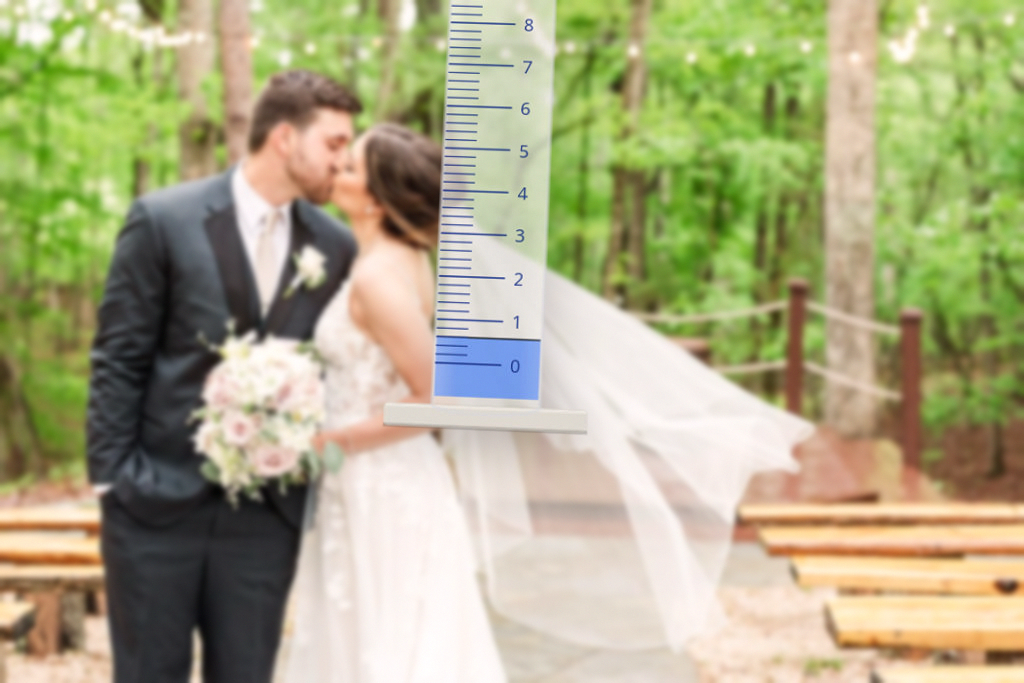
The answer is value=0.6 unit=mL
